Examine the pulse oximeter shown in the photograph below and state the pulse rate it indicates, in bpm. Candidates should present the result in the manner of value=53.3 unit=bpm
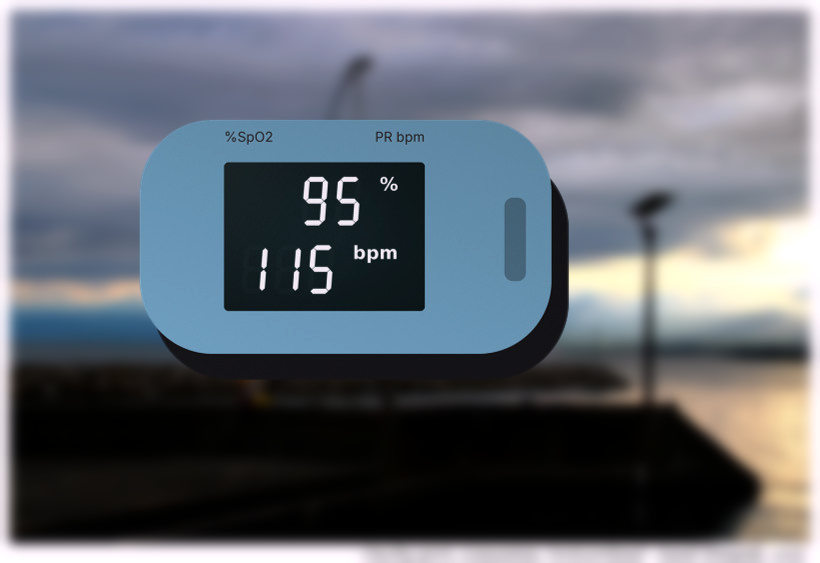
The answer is value=115 unit=bpm
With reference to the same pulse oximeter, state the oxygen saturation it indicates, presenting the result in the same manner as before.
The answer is value=95 unit=%
